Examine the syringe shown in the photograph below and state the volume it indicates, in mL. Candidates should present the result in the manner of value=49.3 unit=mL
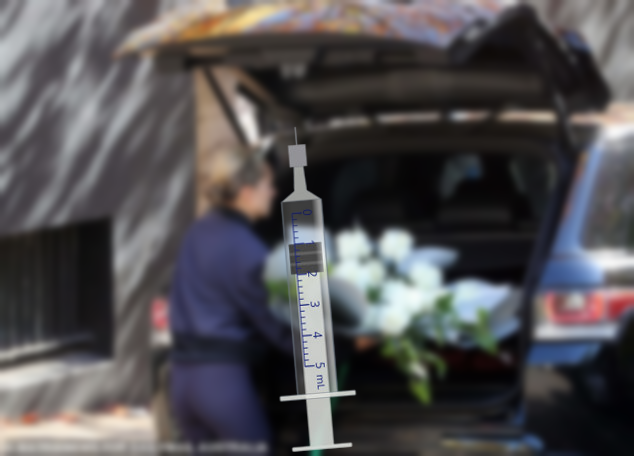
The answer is value=1 unit=mL
